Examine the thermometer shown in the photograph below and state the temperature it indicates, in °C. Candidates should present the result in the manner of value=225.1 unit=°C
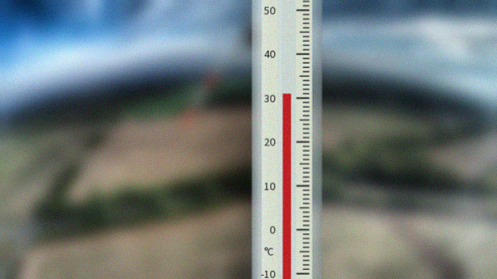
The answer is value=31 unit=°C
